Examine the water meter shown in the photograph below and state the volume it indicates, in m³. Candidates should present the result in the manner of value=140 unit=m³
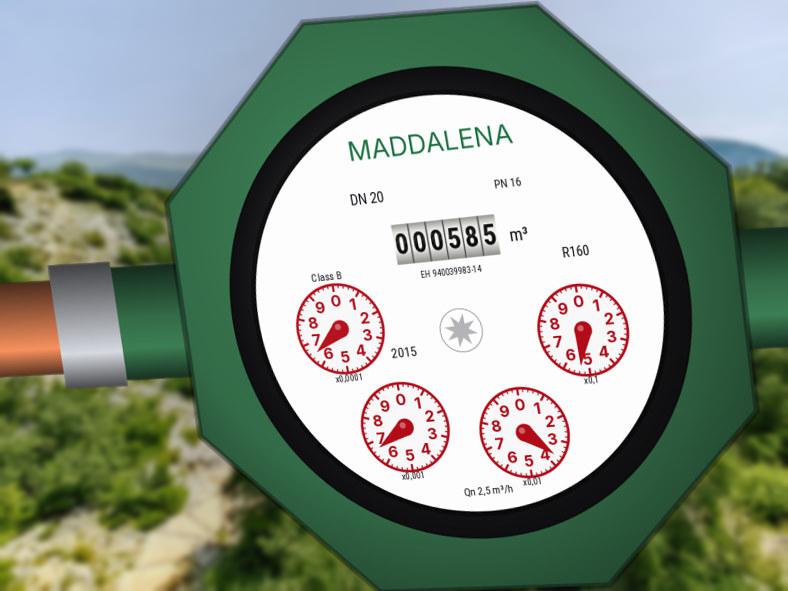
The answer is value=585.5366 unit=m³
